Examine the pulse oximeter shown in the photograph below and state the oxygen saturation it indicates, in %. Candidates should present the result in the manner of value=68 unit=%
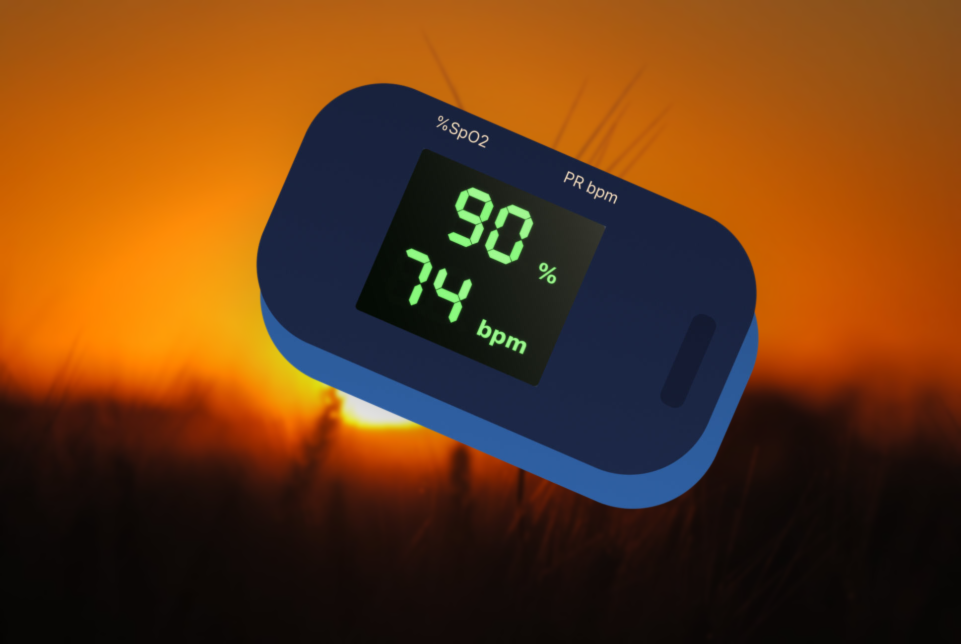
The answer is value=90 unit=%
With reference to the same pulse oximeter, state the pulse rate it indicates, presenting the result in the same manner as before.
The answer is value=74 unit=bpm
